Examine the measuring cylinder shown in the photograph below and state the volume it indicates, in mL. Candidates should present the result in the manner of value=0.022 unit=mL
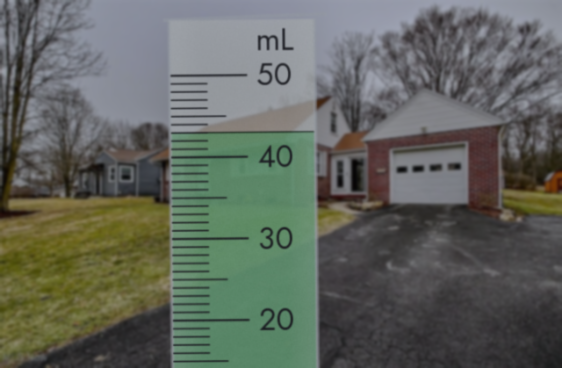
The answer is value=43 unit=mL
